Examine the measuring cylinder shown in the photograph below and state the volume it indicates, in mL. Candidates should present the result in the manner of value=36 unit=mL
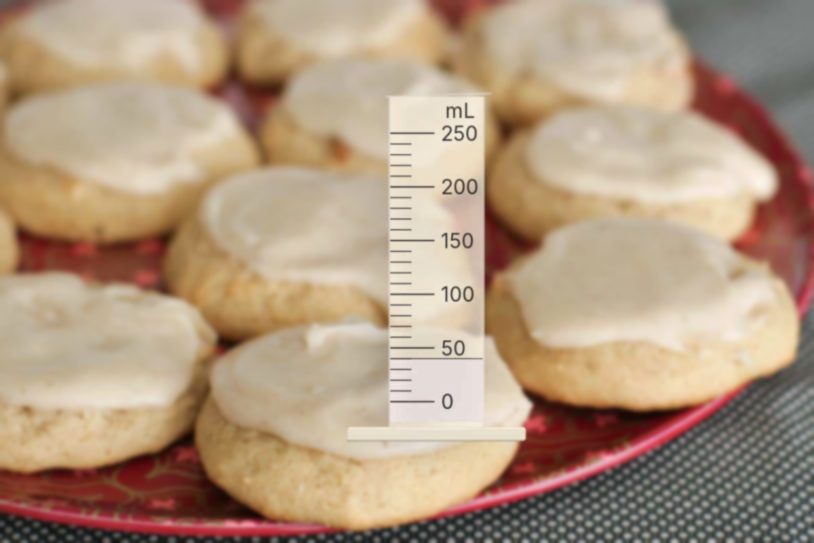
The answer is value=40 unit=mL
